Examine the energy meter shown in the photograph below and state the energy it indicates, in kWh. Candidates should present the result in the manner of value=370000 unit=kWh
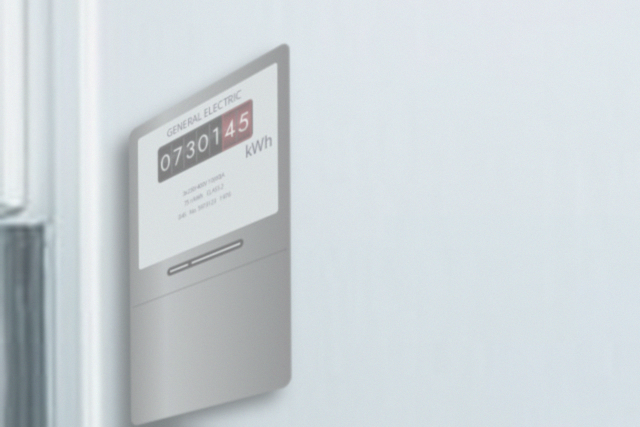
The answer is value=7301.45 unit=kWh
